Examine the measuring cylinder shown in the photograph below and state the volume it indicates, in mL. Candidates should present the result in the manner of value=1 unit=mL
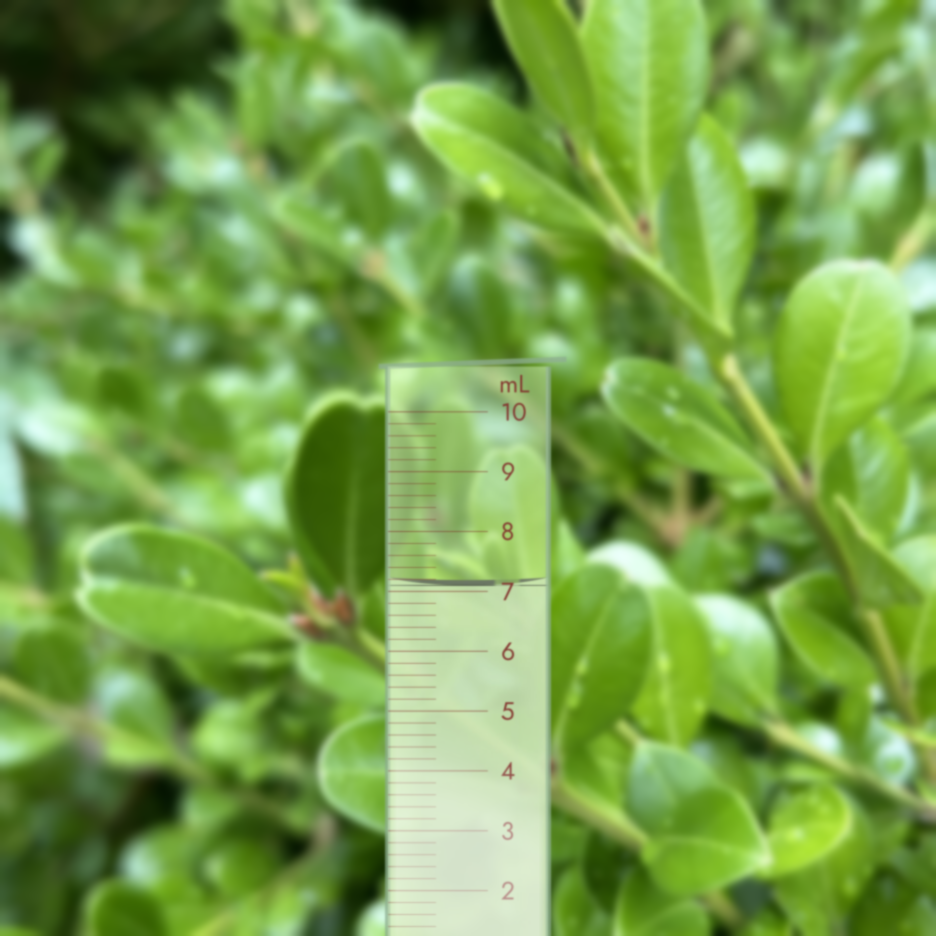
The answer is value=7.1 unit=mL
